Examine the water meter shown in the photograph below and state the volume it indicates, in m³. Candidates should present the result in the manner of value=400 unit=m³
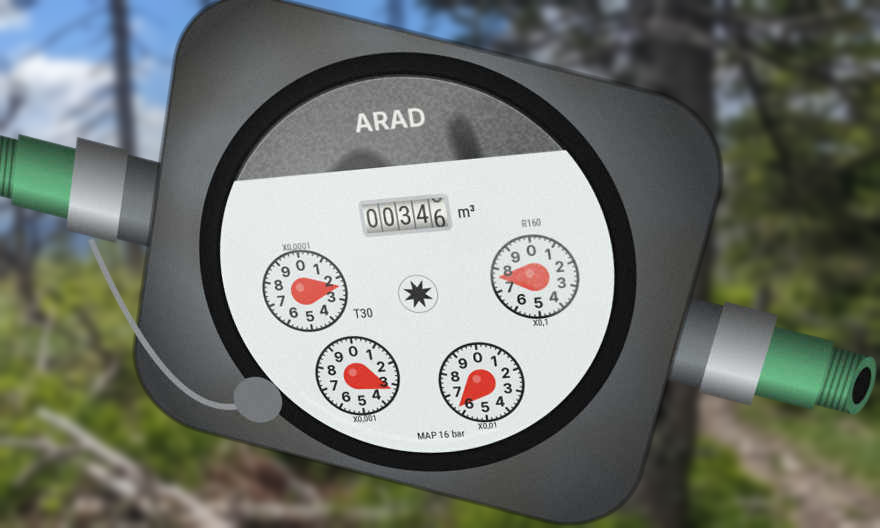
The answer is value=345.7632 unit=m³
